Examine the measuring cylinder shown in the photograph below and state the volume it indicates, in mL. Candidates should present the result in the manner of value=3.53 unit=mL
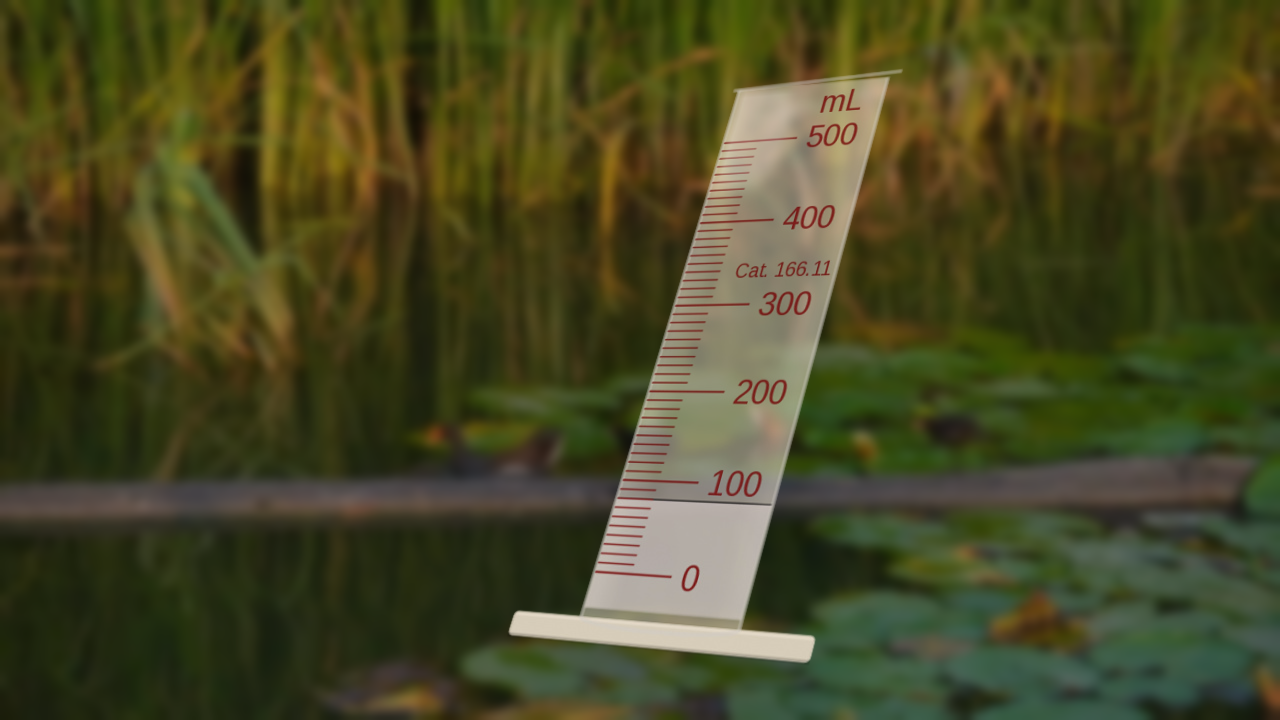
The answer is value=80 unit=mL
